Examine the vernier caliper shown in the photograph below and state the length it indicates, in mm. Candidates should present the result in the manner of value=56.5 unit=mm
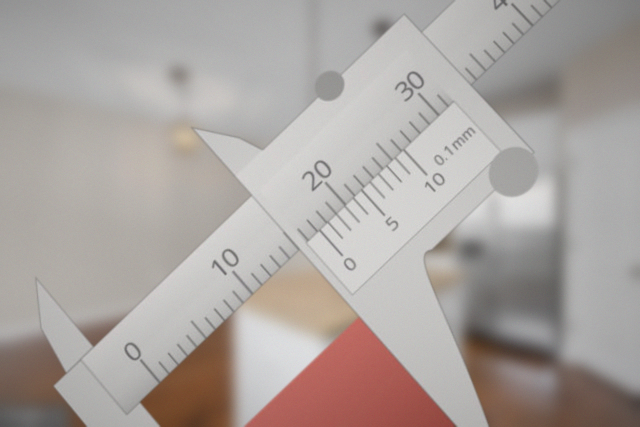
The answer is value=17.2 unit=mm
